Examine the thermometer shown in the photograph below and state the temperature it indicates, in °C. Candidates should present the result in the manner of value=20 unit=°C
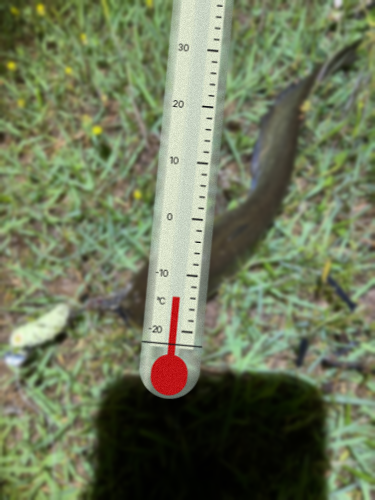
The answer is value=-14 unit=°C
